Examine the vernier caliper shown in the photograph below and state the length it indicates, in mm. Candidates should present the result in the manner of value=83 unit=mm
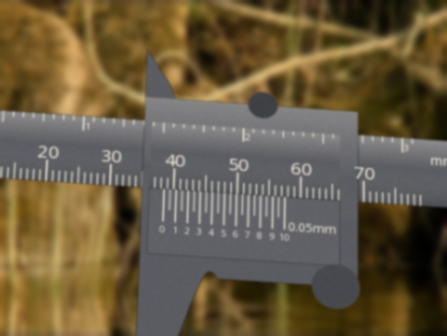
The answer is value=38.5 unit=mm
